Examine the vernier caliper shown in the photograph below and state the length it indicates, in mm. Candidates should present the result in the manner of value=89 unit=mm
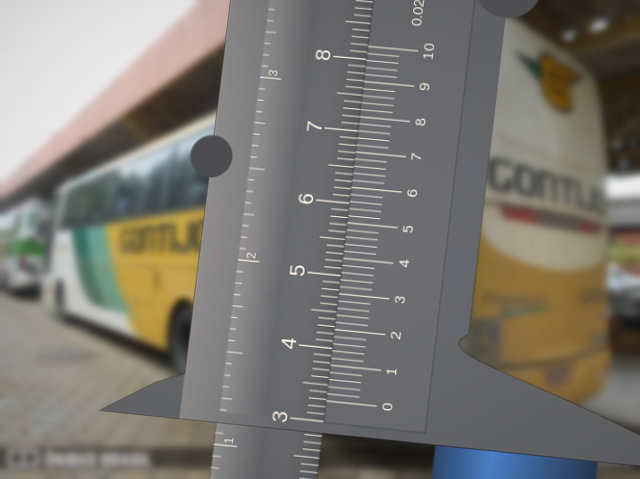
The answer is value=32.8 unit=mm
